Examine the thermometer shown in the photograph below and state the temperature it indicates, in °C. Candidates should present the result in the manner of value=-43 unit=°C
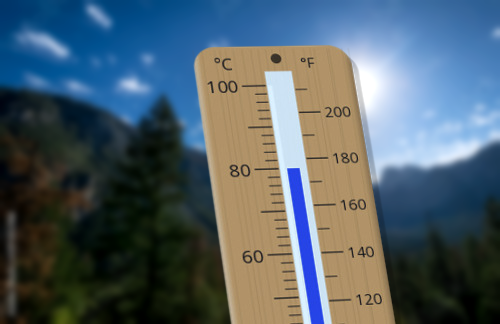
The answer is value=80 unit=°C
